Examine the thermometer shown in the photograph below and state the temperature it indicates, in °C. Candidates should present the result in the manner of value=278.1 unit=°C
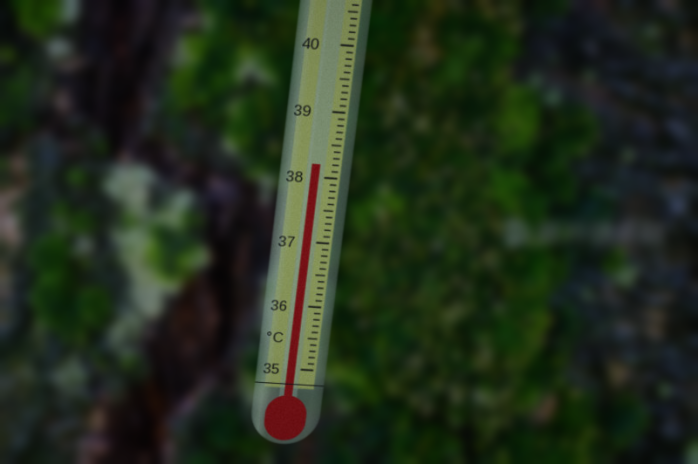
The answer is value=38.2 unit=°C
